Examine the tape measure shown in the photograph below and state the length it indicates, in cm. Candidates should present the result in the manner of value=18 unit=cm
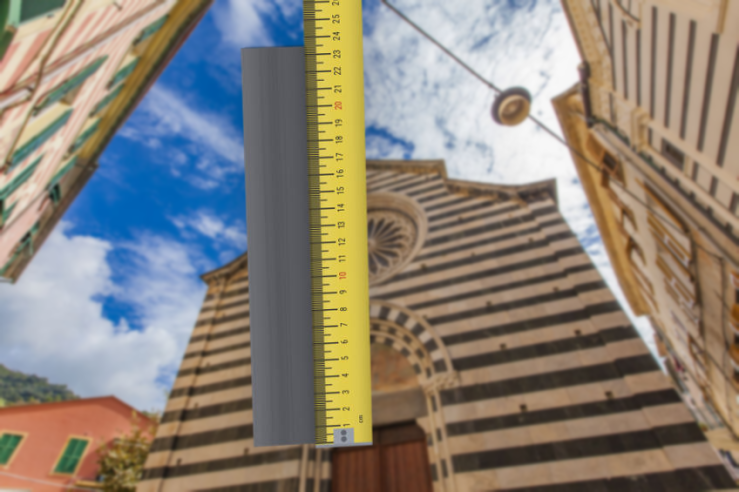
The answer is value=23.5 unit=cm
